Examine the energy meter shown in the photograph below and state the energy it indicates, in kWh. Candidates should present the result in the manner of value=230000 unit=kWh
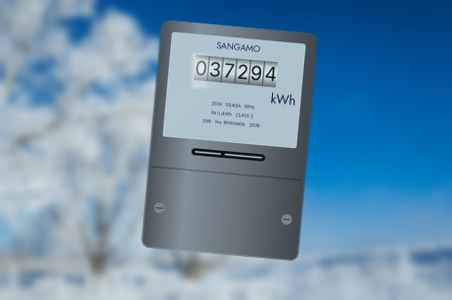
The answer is value=37294 unit=kWh
